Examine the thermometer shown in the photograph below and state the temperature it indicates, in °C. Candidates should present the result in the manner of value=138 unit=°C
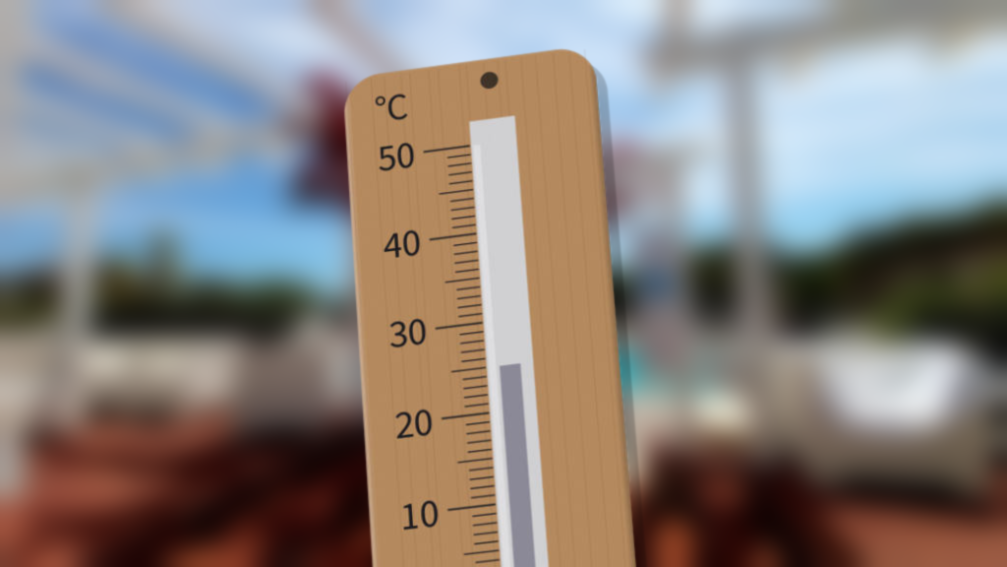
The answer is value=25 unit=°C
